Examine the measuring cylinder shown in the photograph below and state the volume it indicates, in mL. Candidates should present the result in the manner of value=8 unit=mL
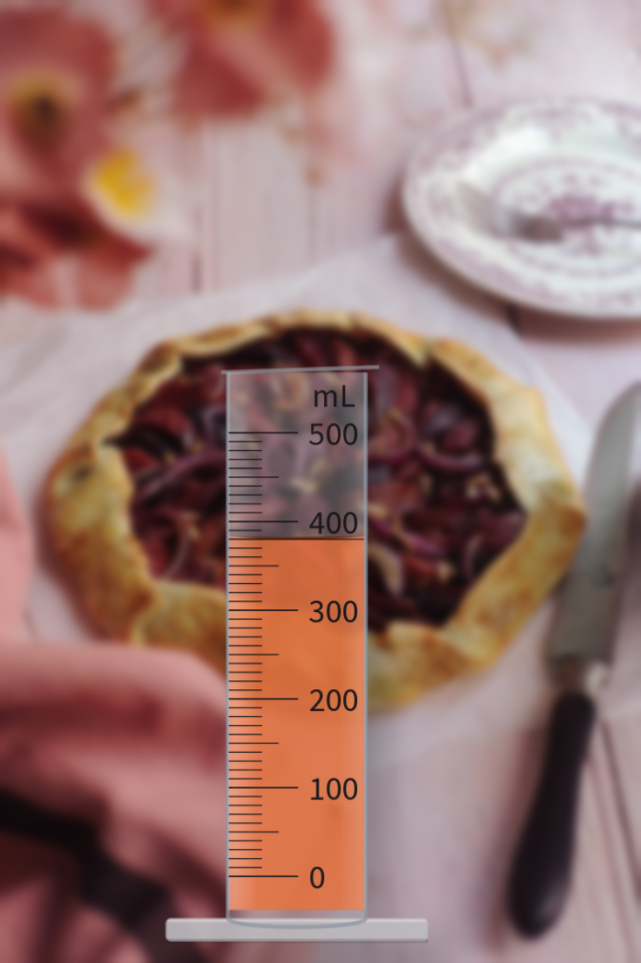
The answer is value=380 unit=mL
